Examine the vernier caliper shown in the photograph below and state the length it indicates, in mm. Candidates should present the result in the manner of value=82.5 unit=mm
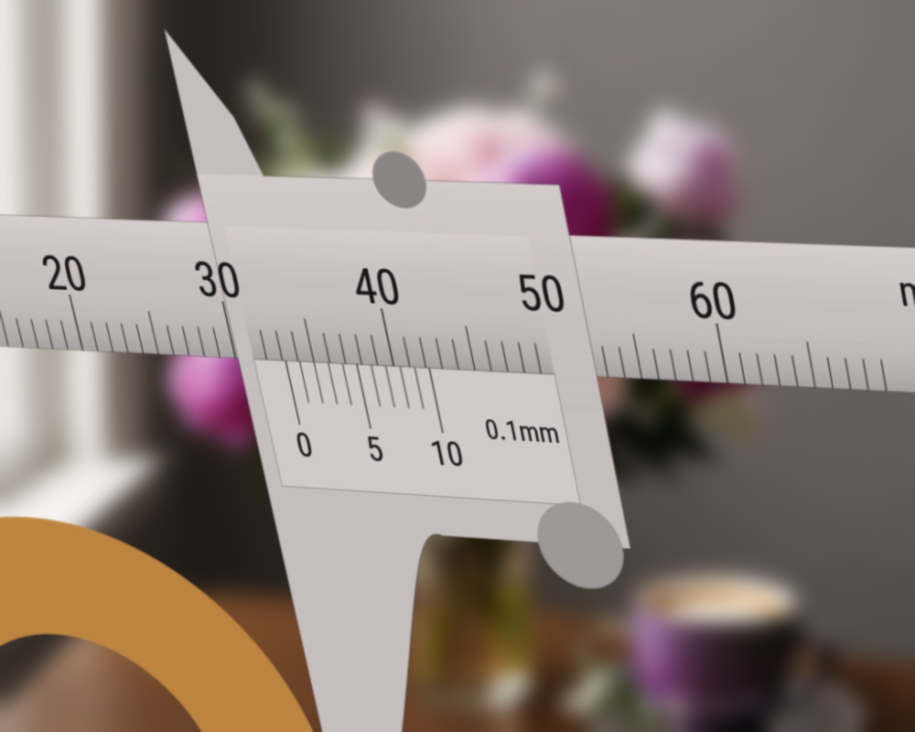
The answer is value=33.2 unit=mm
